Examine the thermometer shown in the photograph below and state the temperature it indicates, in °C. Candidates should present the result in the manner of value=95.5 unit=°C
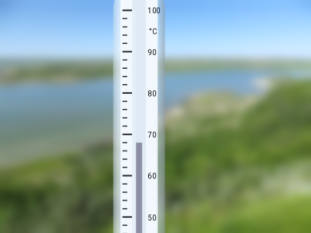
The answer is value=68 unit=°C
